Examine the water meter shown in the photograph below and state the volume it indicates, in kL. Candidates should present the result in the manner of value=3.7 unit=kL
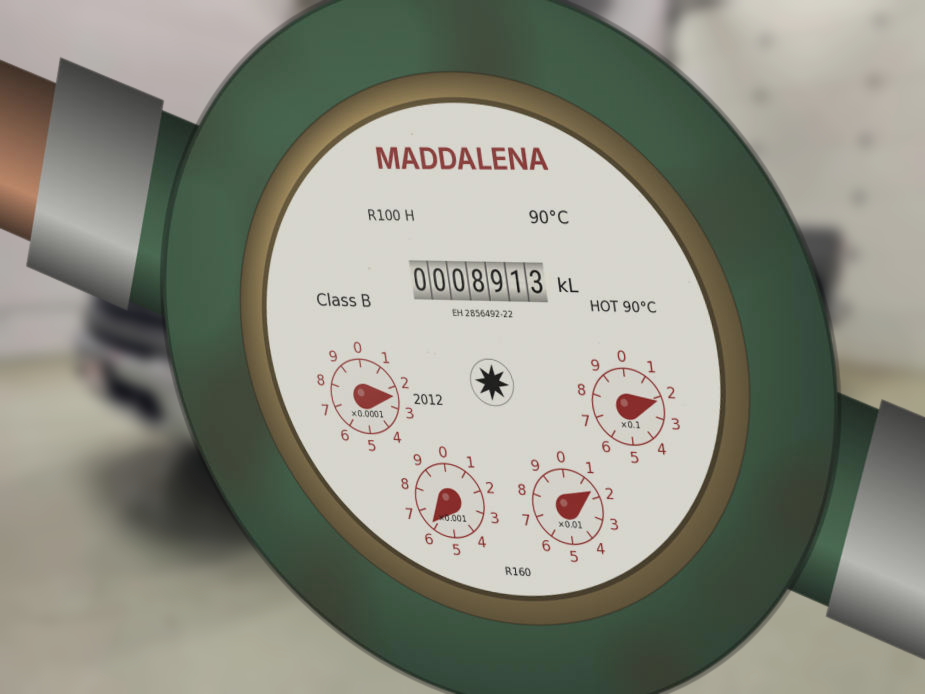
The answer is value=8913.2162 unit=kL
